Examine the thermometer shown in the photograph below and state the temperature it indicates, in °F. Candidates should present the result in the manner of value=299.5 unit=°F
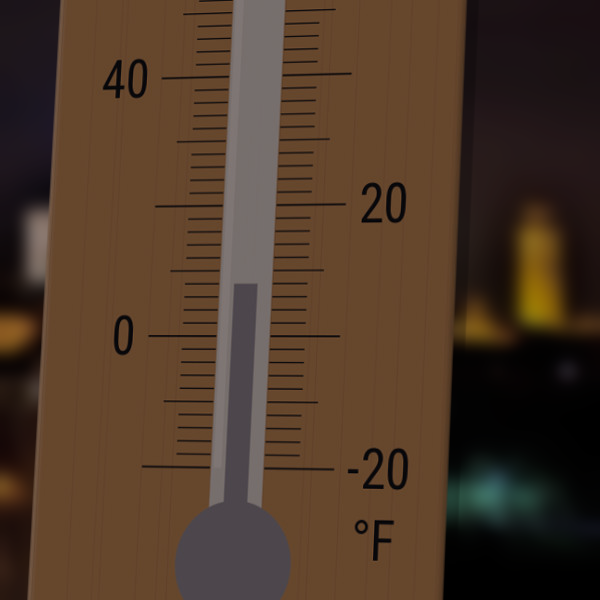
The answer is value=8 unit=°F
